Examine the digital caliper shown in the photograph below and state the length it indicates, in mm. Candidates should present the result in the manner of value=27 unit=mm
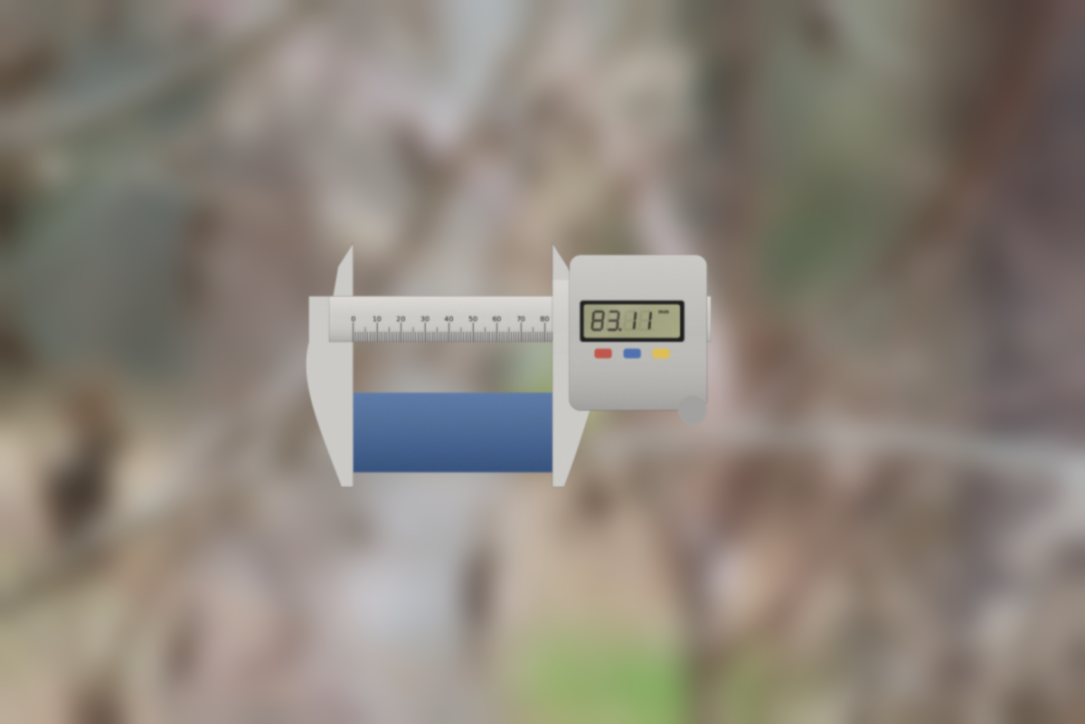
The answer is value=83.11 unit=mm
